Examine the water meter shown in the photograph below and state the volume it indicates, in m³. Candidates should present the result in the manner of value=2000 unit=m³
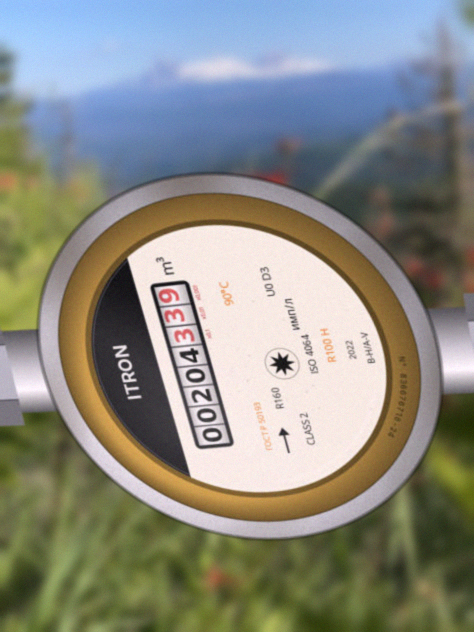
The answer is value=204.339 unit=m³
